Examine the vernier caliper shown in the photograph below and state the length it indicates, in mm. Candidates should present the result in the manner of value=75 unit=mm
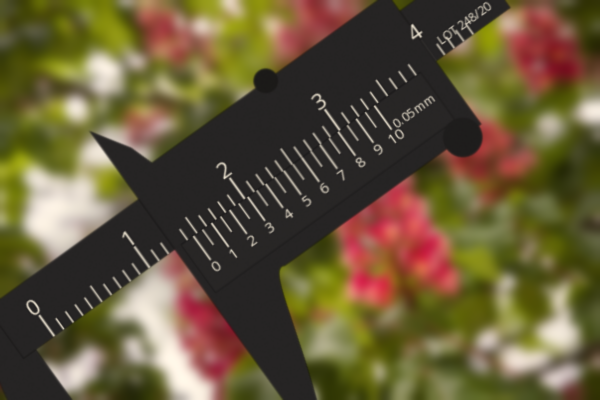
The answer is value=14.6 unit=mm
